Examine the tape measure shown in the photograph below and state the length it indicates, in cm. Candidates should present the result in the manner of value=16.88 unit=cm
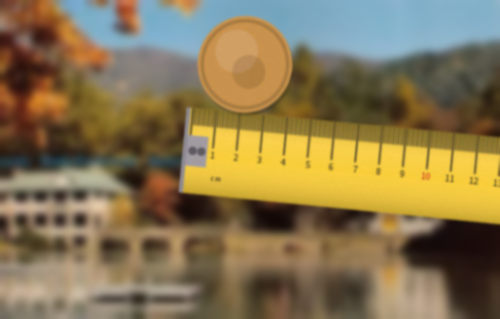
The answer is value=4 unit=cm
